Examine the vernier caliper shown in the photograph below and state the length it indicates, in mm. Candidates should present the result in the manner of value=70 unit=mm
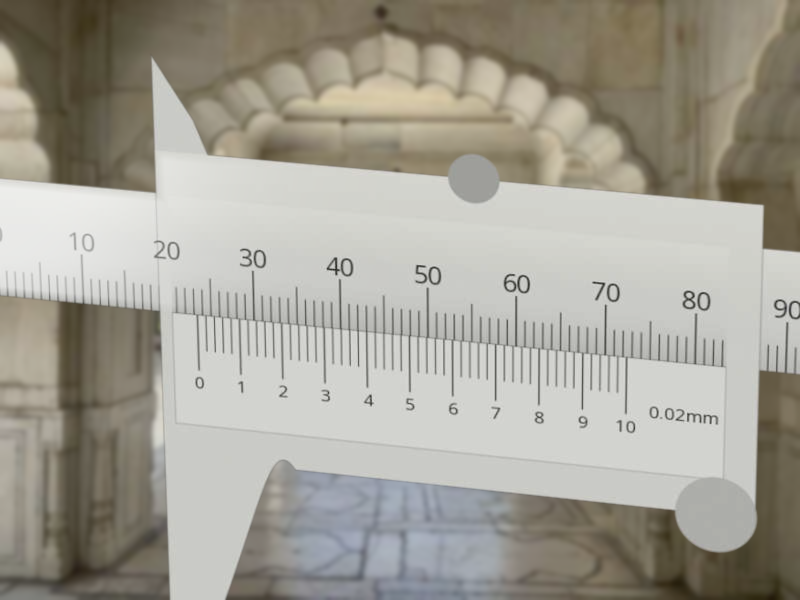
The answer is value=23.4 unit=mm
